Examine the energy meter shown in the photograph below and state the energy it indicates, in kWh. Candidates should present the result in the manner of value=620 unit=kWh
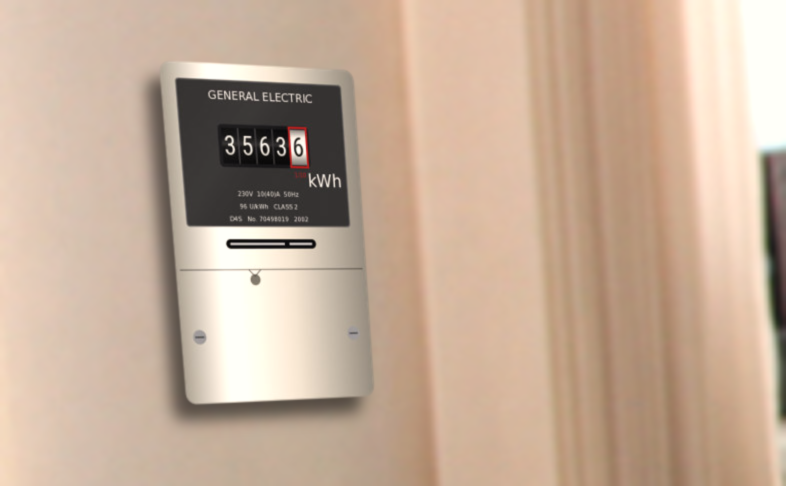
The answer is value=3563.6 unit=kWh
